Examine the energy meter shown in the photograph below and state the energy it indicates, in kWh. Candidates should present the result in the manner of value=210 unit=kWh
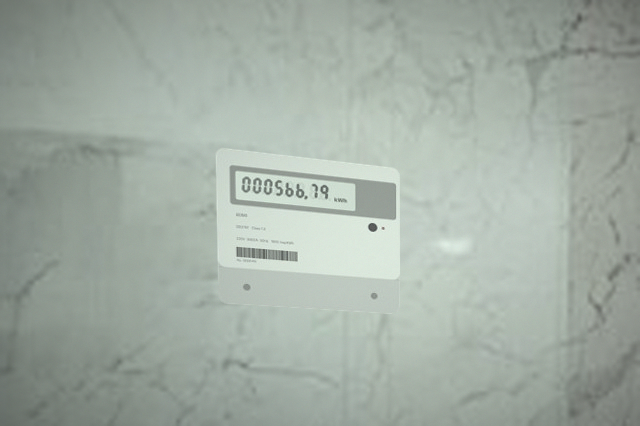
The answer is value=566.79 unit=kWh
